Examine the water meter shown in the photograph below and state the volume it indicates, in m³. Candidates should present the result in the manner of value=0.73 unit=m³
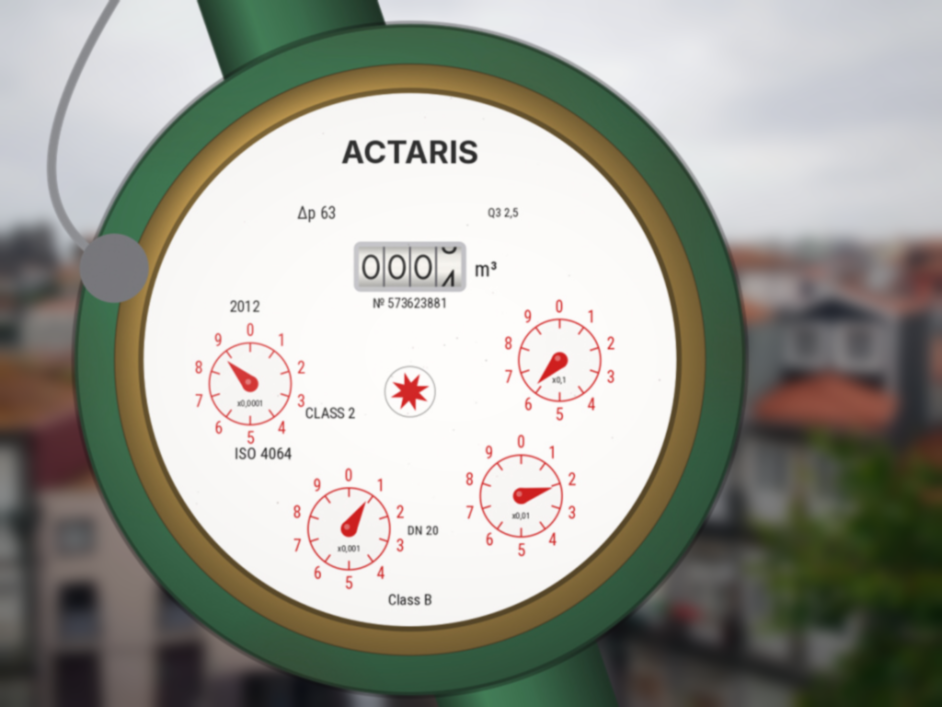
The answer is value=3.6208 unit=m³
